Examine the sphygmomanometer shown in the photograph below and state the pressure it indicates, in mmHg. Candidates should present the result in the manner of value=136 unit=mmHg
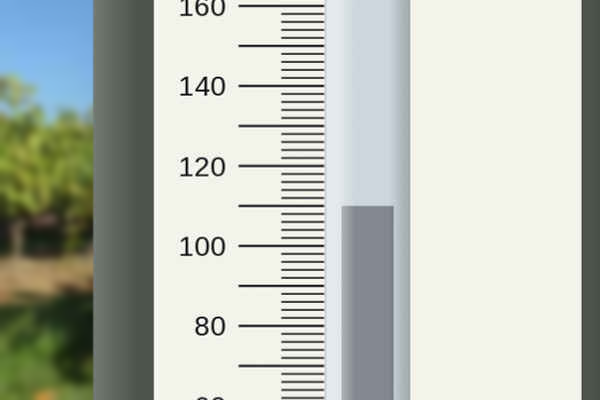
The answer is value=110 unit=mmHg
